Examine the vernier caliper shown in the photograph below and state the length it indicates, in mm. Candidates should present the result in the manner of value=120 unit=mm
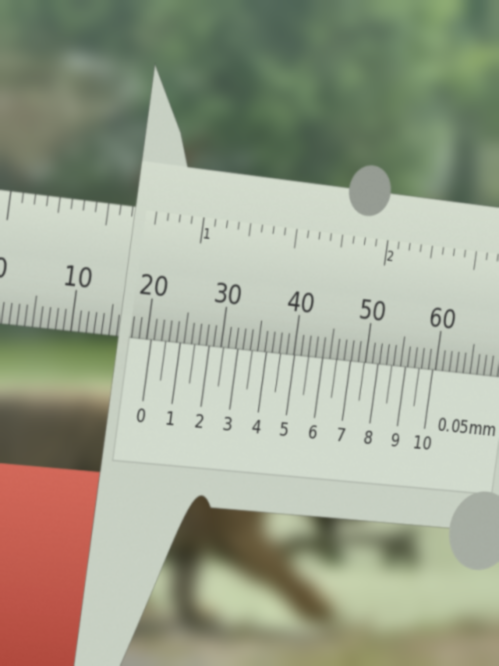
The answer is value=20.6 unit=mm
